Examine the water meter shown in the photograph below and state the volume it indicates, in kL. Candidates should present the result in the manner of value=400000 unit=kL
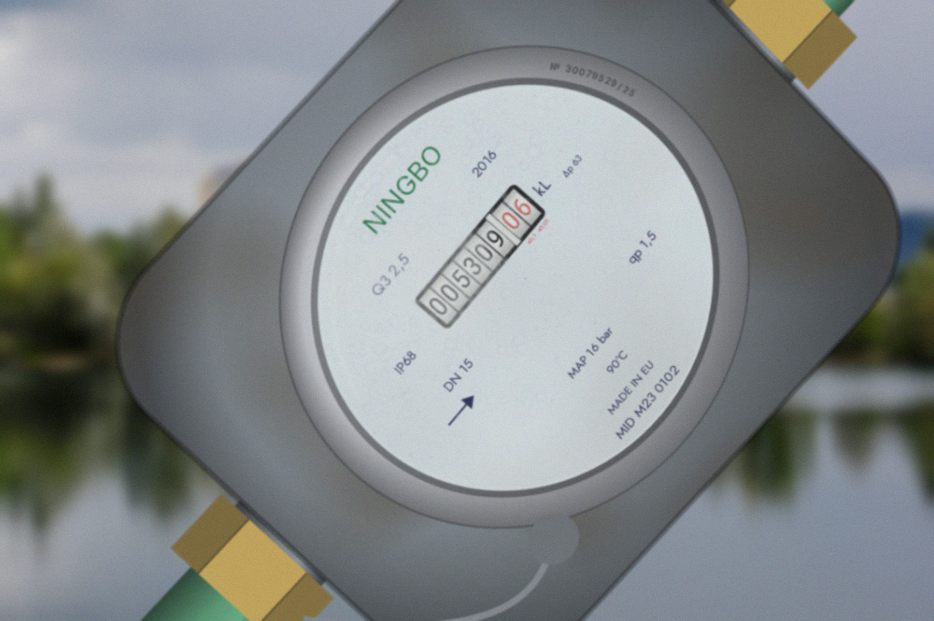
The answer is value=5309.06 unit=kL
